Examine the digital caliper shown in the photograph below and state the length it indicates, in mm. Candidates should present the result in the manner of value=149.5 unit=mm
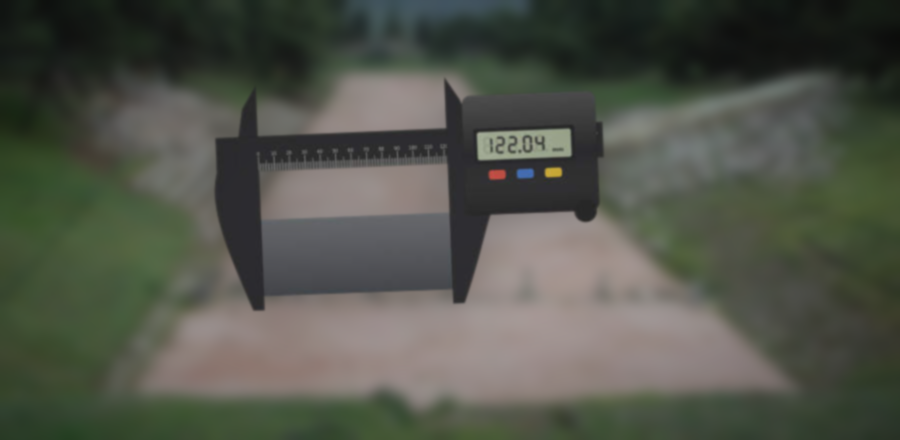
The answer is value=122.04 unit=mm
